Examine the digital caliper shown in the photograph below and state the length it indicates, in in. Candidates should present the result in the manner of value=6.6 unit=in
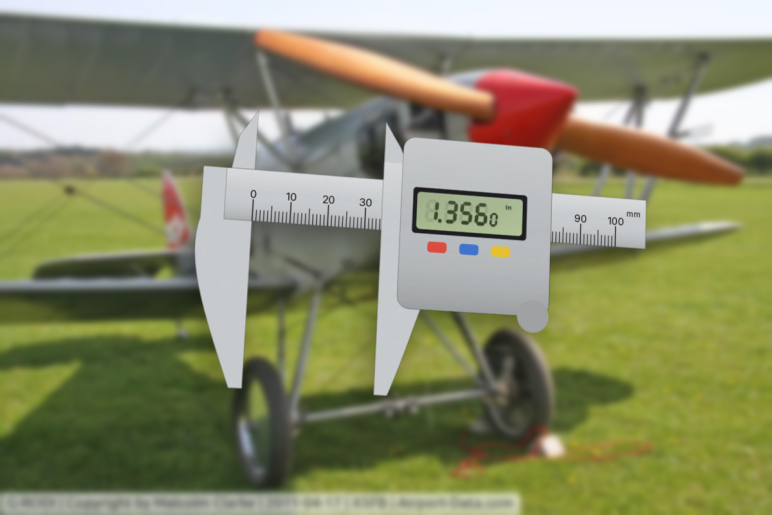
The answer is value=1.3560 unit=in
